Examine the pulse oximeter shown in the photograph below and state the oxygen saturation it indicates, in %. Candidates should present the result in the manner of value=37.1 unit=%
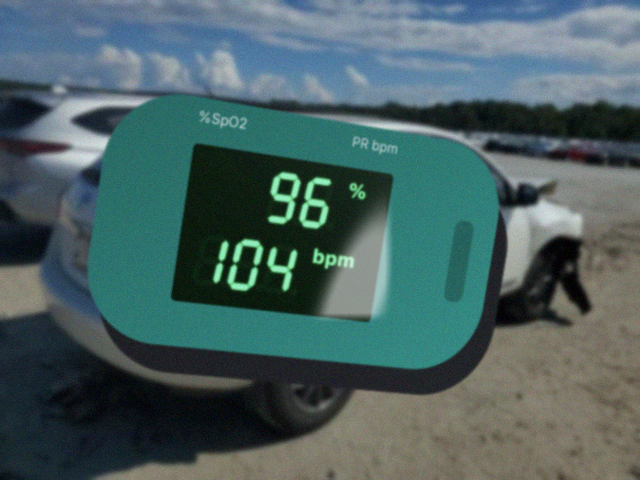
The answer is value=96 unit=%
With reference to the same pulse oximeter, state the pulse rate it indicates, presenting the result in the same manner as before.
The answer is value=104 unit=bpm
